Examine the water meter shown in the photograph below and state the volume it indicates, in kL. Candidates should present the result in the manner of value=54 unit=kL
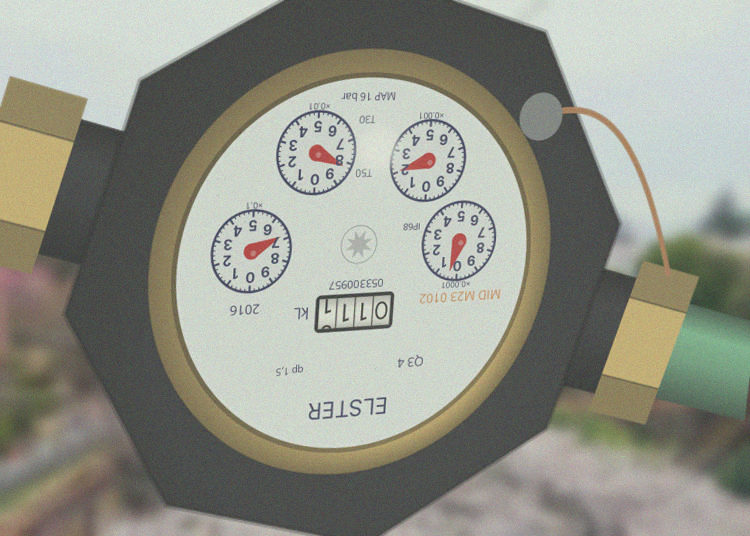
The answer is value=110.6820 unit=kL
